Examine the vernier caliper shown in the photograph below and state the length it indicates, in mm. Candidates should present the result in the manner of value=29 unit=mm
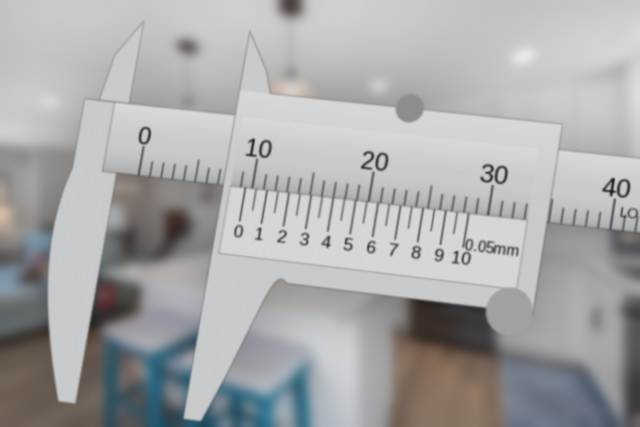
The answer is value=9.4 unit=mm
